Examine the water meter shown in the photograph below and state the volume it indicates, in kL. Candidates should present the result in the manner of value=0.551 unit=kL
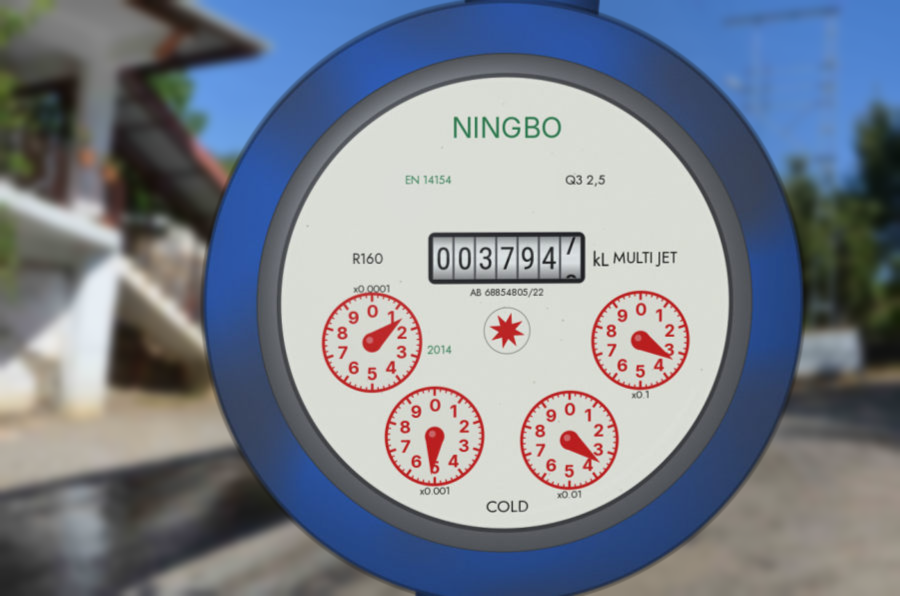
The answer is value=37947.3351 unit=kL
